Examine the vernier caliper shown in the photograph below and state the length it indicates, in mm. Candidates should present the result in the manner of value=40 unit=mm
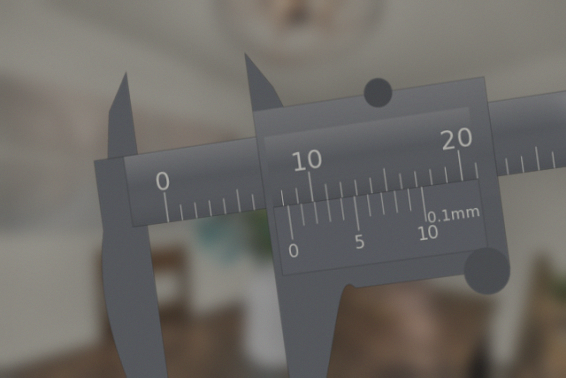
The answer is value=8.3 unit=mm
